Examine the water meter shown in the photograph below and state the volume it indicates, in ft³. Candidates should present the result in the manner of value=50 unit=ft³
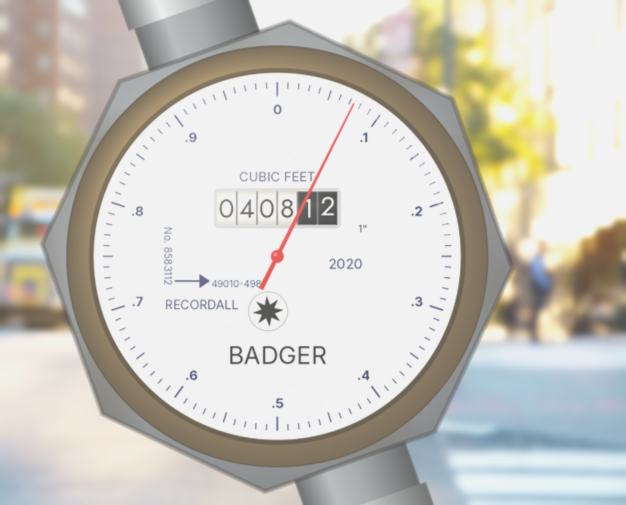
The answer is value=40812.07 unit=ft³
